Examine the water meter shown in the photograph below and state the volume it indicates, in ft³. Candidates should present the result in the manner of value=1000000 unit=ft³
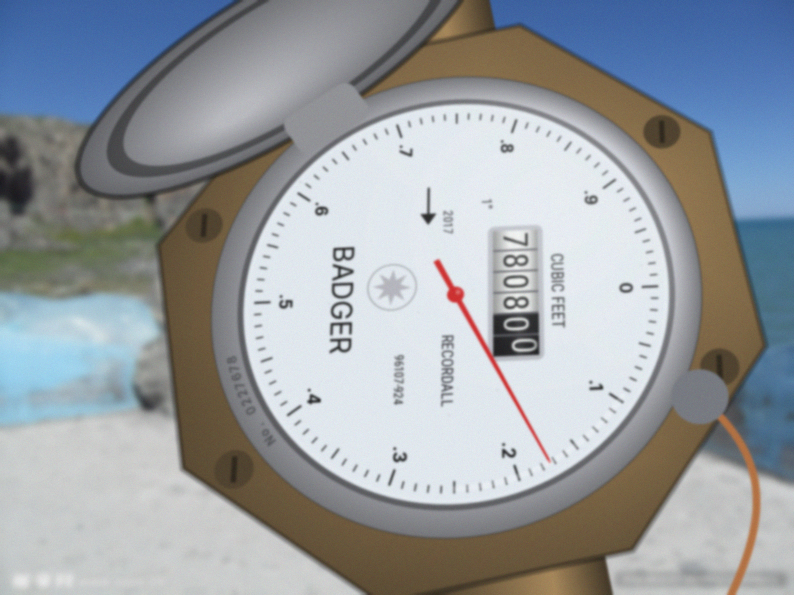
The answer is value=780800.17 unit=ft³
